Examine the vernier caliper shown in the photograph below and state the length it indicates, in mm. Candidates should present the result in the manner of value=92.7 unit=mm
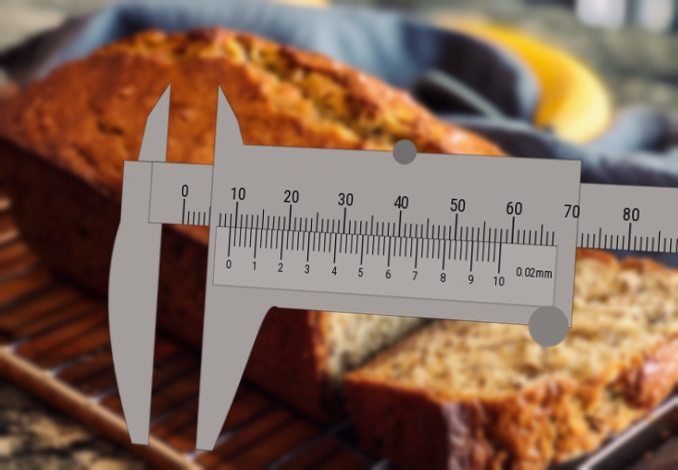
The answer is value=9.0 unit=mm
